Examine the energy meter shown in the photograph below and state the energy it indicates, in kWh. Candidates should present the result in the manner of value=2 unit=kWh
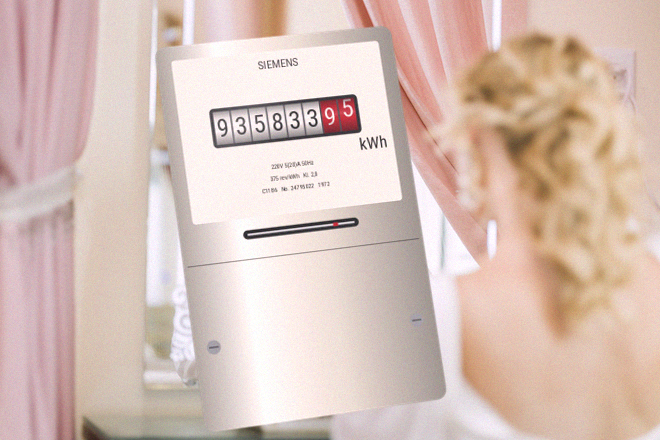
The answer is value=935833.95 unit=kWh
